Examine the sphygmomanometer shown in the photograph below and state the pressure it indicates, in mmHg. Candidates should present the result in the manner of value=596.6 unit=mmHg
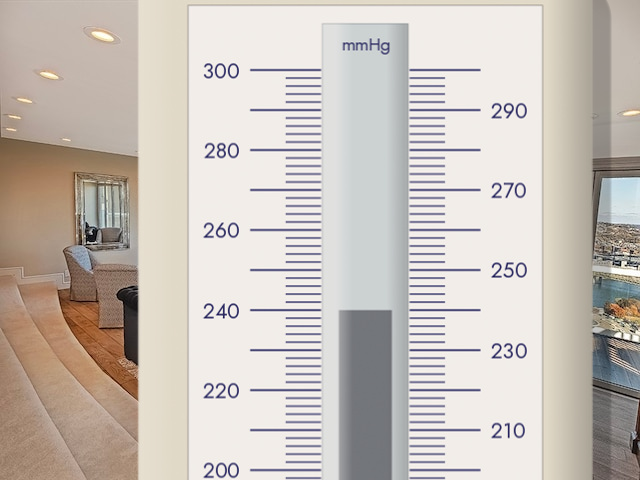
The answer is value=240 unit=mmHg
